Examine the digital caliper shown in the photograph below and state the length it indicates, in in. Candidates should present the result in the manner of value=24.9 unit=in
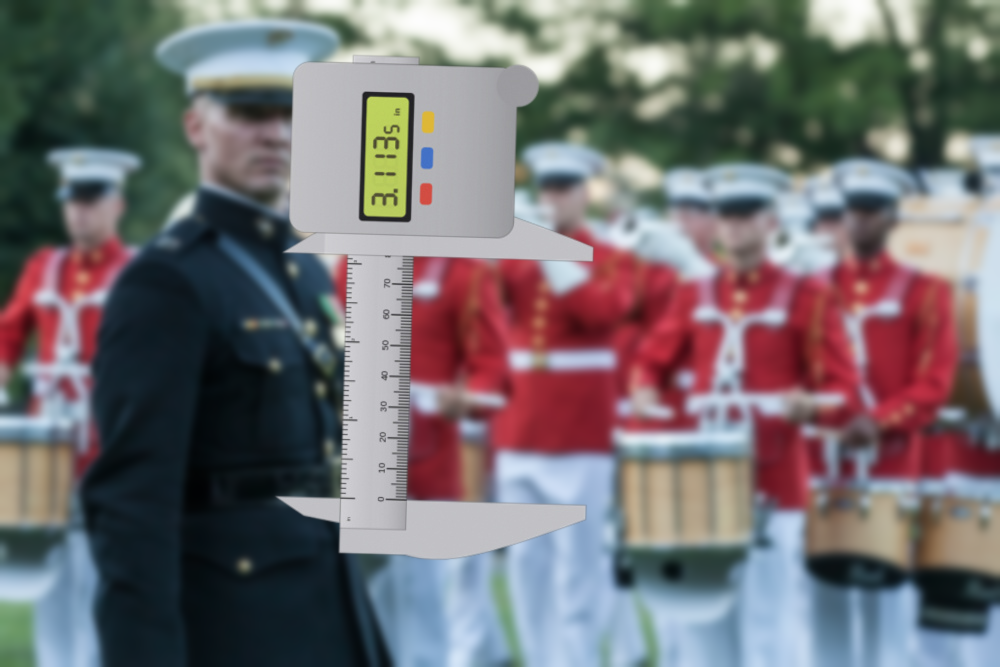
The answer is value=3.1135 unit=in
